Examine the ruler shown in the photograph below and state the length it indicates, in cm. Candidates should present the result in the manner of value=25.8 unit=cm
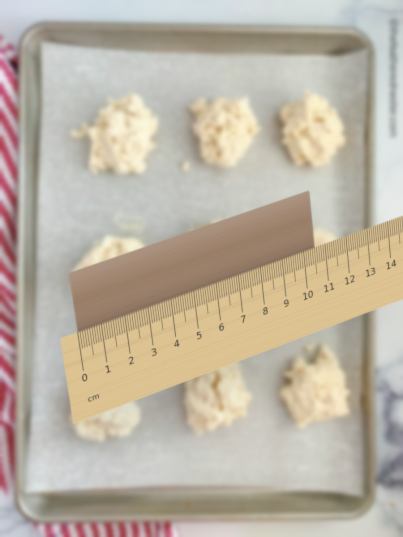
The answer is value=10.5 unit=cm
